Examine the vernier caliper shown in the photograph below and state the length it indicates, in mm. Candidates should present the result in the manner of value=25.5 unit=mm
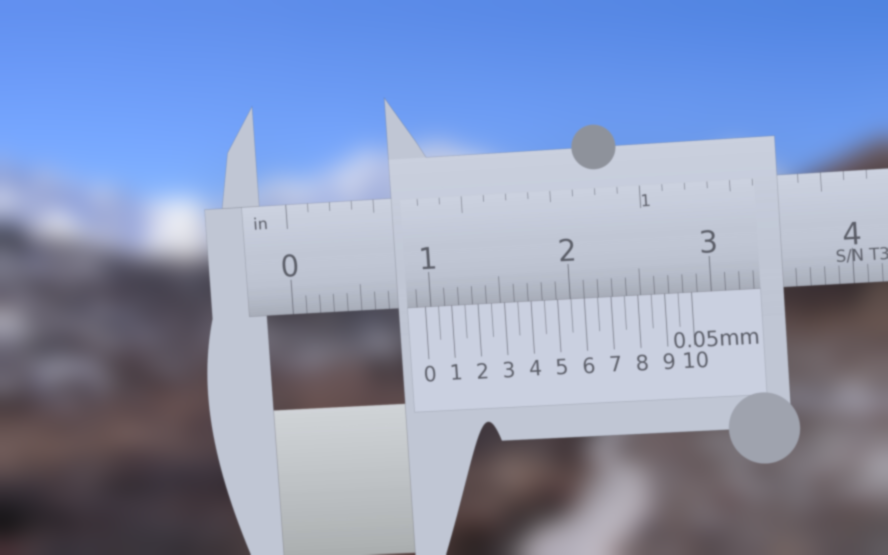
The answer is value=9.6 unit=mm
